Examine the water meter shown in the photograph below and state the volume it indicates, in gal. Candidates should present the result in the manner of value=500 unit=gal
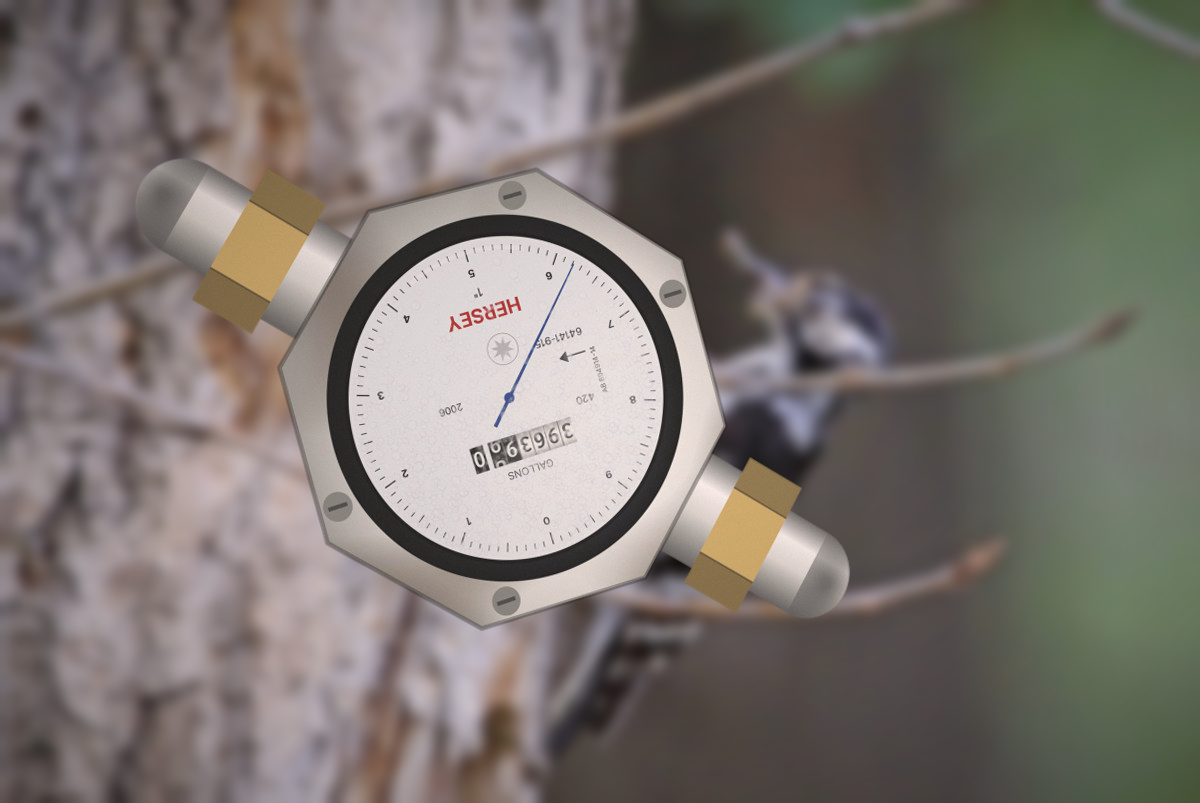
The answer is value=3963986.2 unit=gal
